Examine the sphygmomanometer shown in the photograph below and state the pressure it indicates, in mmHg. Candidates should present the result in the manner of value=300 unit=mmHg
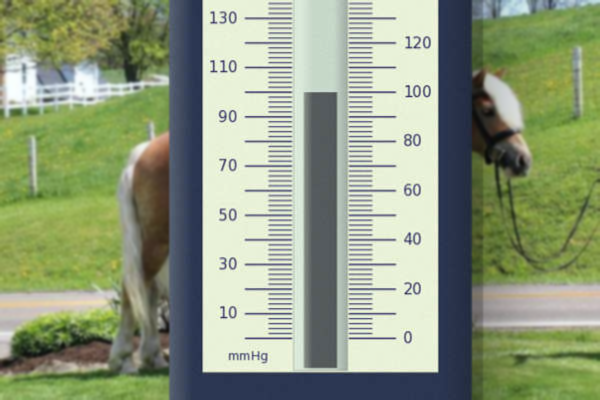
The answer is value=100 unit=mmHg
